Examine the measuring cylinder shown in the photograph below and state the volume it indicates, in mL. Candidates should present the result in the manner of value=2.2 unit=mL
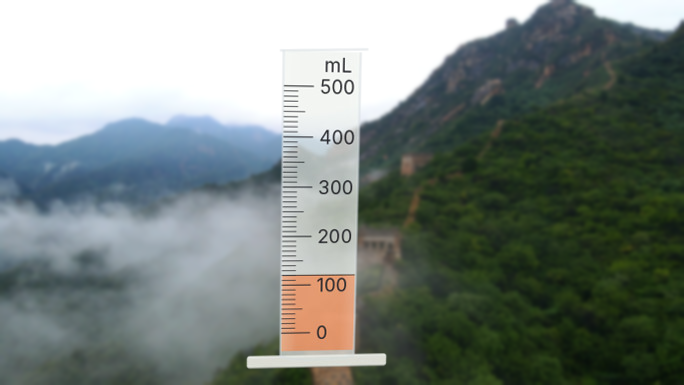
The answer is value=120 unit=mL
